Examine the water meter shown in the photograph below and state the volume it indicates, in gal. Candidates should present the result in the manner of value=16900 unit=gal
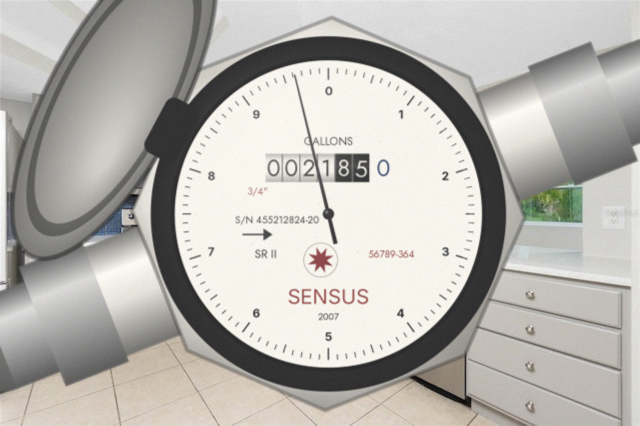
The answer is value=21849.6 unit=gal
